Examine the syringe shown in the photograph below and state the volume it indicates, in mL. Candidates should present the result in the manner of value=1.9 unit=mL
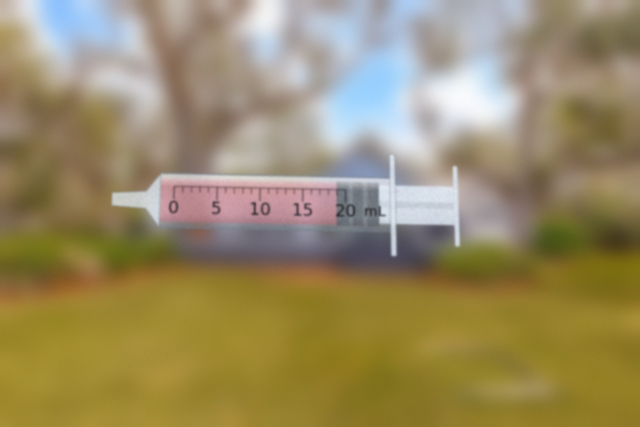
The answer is value=19 unit=mL
